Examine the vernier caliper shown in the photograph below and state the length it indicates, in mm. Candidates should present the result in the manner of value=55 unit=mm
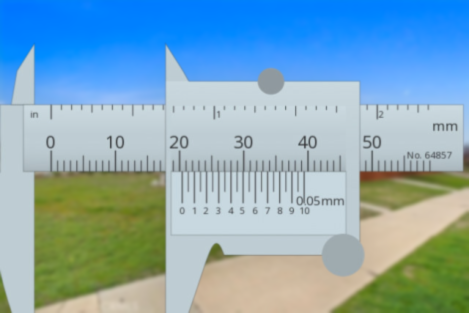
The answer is value=20.4 unit=mm
